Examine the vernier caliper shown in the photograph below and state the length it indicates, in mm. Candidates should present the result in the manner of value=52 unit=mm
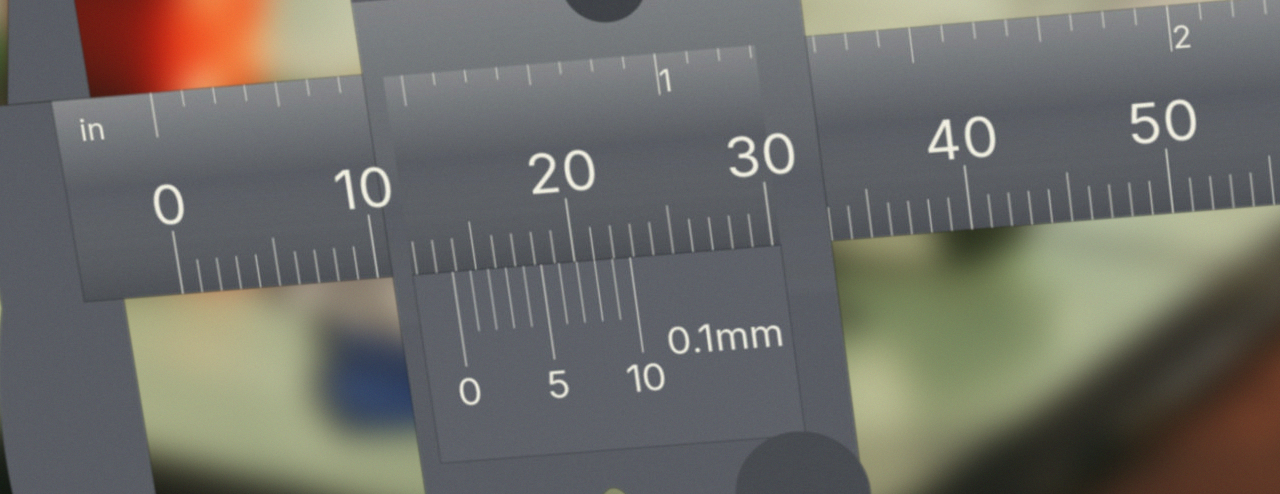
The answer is value=13.8 unit=mm
